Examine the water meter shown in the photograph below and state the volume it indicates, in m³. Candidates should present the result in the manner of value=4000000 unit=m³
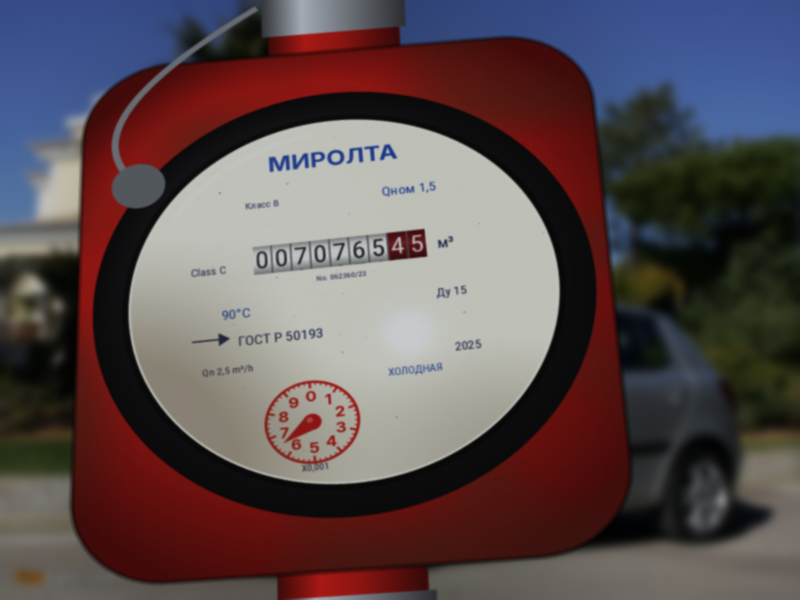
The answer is value=70765.456 unit=m³
